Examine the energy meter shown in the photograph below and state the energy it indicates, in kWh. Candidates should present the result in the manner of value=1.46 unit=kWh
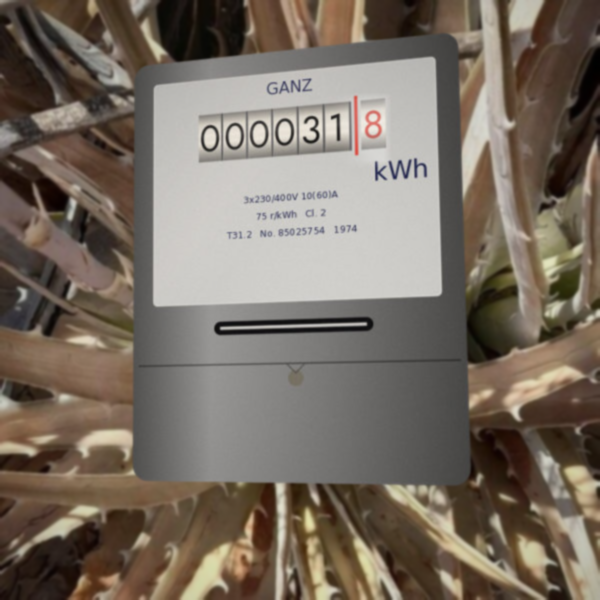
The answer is value=31.8 unit=kWh
